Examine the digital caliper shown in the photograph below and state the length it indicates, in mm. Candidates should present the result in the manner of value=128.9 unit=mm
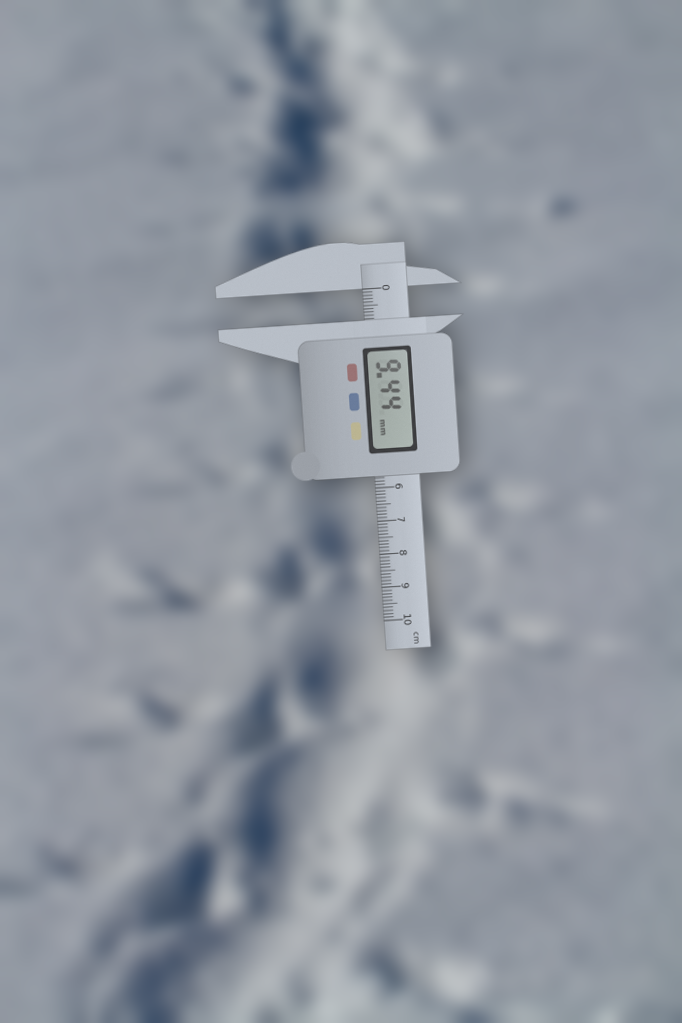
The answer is value=9.44 unit=mm
